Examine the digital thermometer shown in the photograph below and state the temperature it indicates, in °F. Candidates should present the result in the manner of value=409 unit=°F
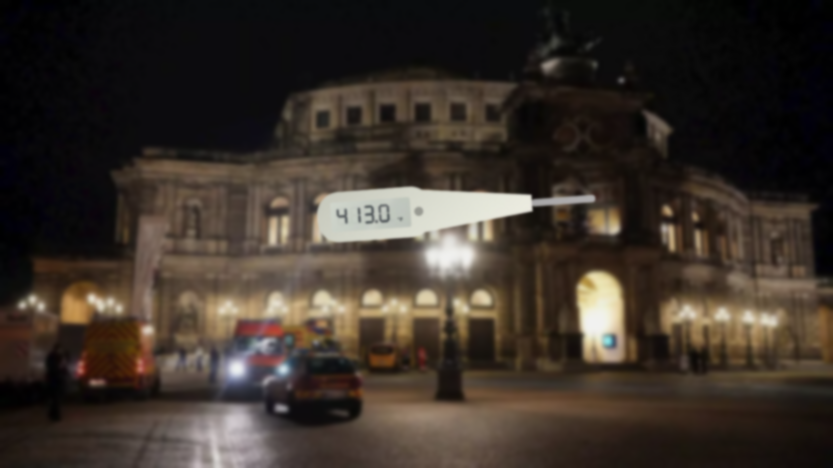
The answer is value=413.0 unit=°F
